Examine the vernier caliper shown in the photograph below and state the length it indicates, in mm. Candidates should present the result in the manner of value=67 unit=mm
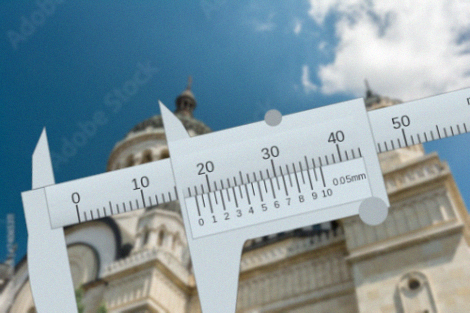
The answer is value=17.8 unit=mm
